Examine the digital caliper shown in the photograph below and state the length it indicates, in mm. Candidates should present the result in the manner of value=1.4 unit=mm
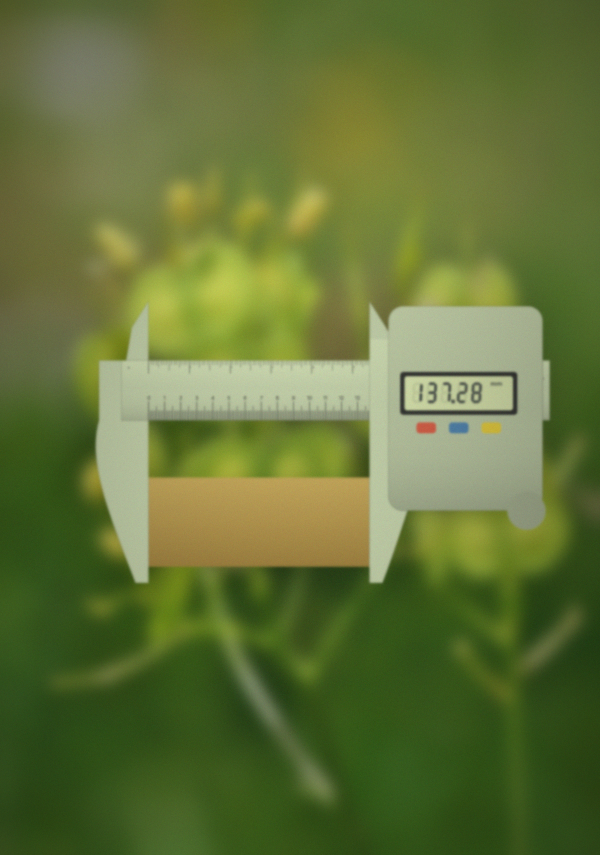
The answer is value=137.28 unit=mm
